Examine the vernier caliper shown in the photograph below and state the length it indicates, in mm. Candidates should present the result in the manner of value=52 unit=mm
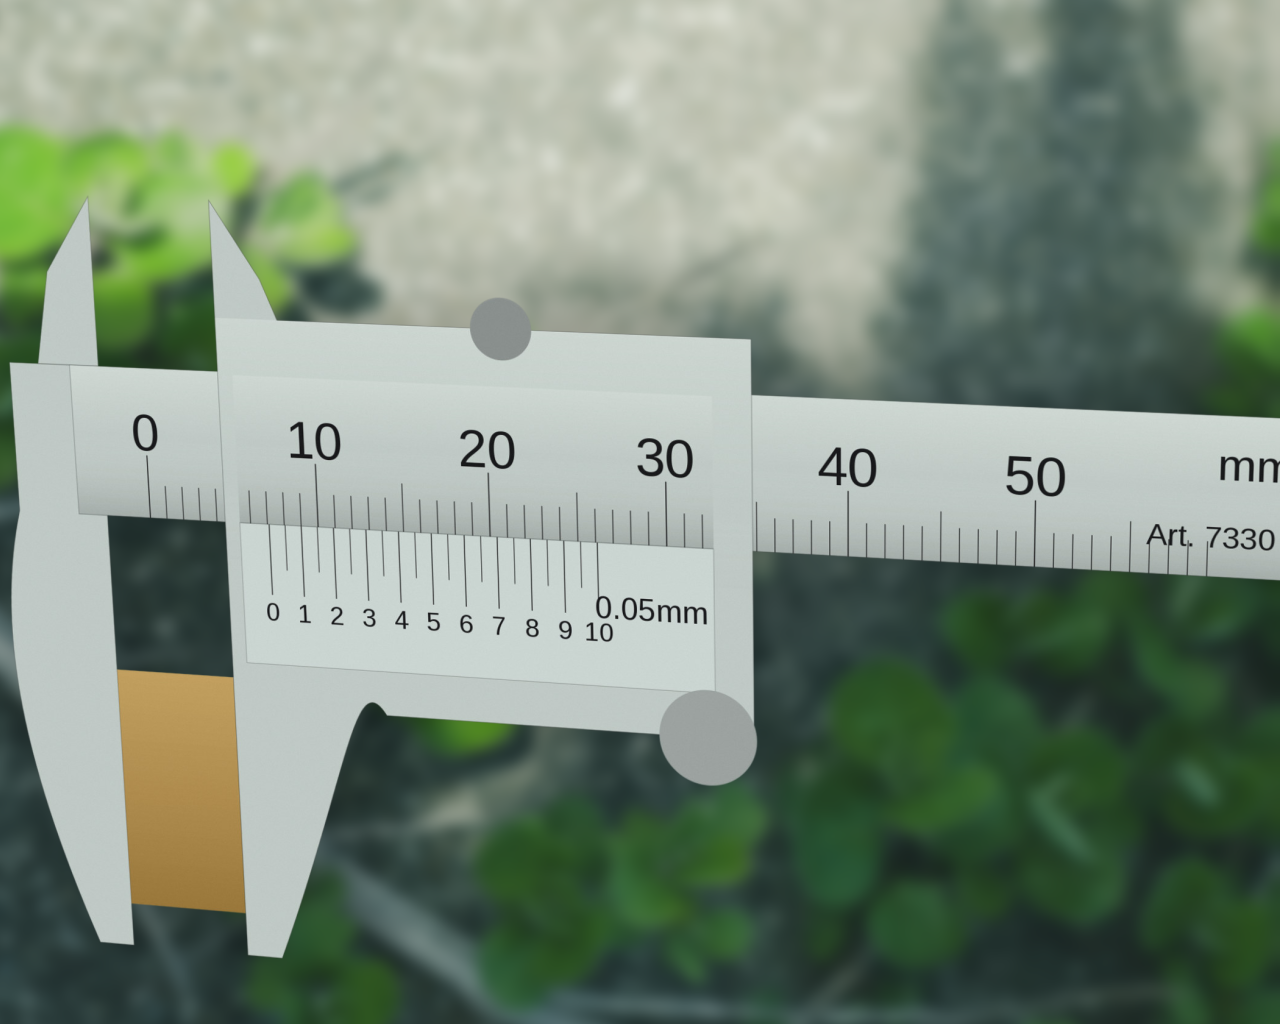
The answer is value=7.1 unit=mm
